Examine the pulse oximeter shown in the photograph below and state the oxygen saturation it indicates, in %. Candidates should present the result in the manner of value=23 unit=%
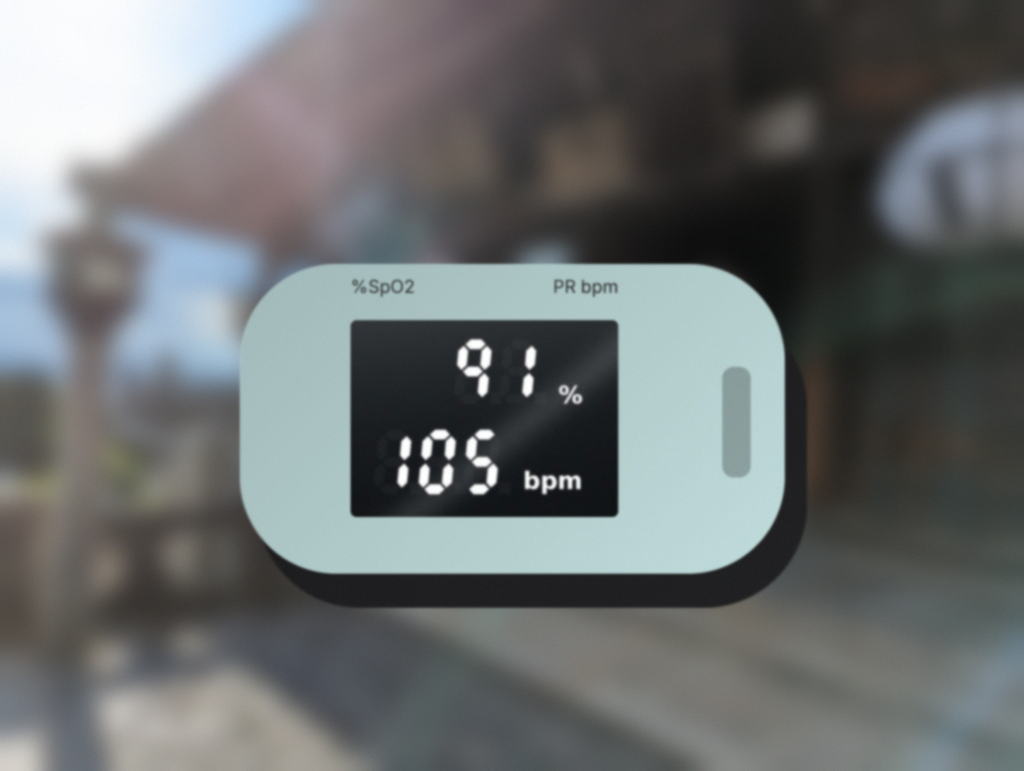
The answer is value=91 unit=%
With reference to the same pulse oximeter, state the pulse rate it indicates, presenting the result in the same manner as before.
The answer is value=105 unit=bpm
